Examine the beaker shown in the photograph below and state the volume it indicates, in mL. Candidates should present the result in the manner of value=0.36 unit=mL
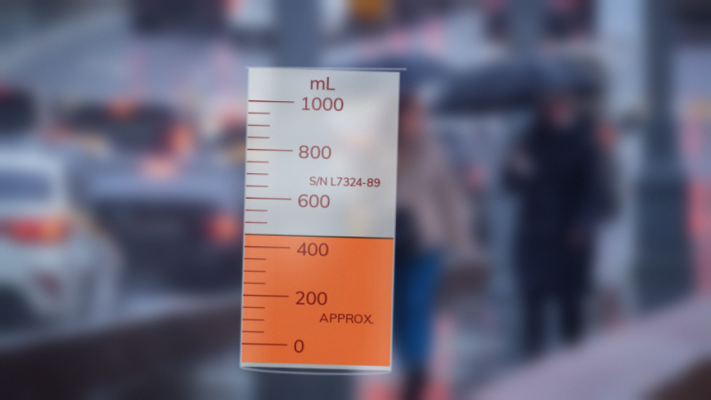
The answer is value=450 unit=mL
